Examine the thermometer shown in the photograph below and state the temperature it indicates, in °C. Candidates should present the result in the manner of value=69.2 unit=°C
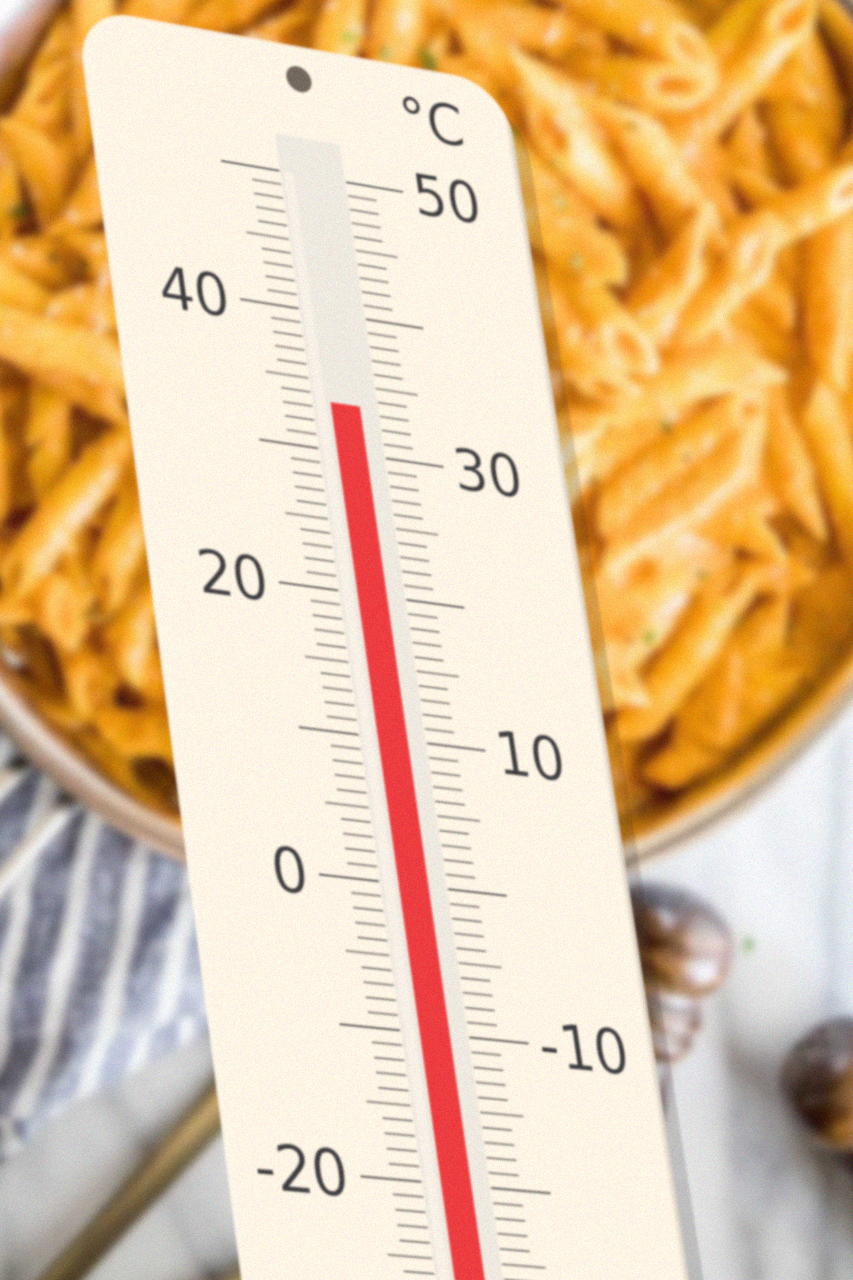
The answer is value=33.5 unit=°C
